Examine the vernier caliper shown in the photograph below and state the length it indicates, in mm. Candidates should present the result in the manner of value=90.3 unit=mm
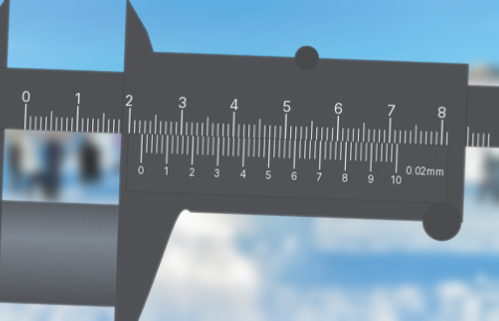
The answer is value=22.5 unit=mm
